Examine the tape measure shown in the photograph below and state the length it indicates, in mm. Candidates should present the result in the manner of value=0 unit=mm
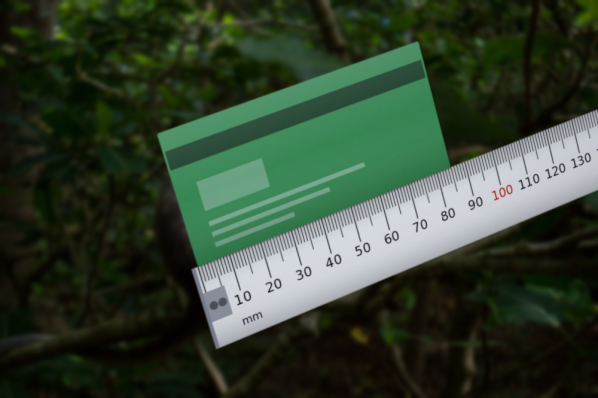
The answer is value=85 unit=mm
